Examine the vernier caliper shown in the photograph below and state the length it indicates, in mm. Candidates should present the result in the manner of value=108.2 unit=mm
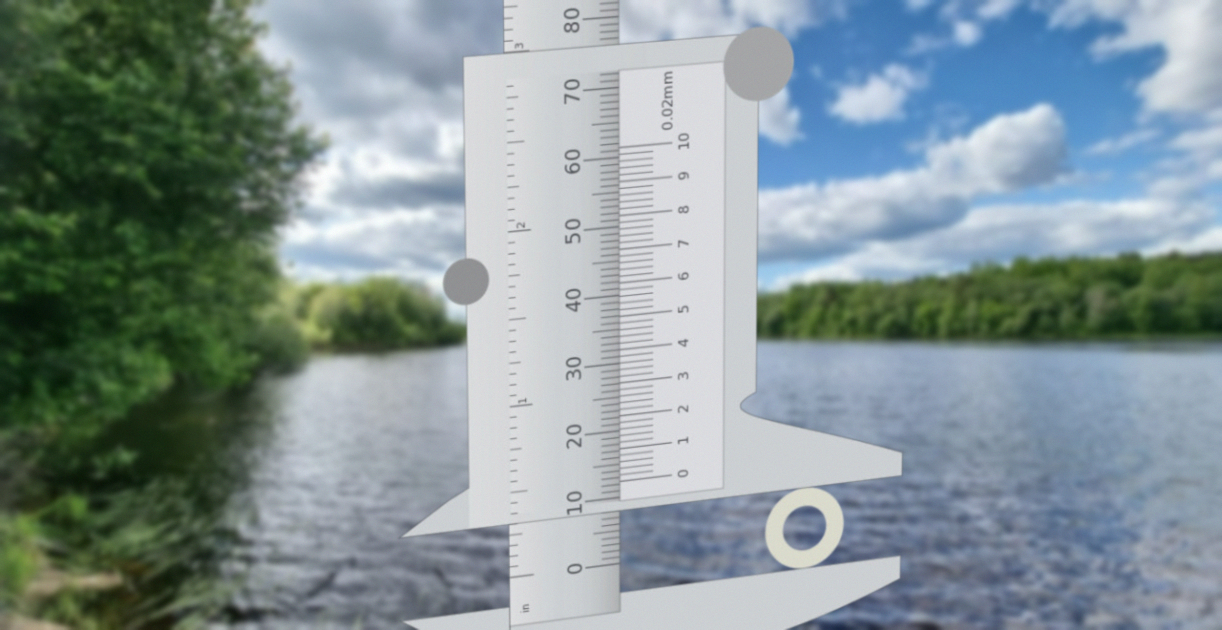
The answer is value=12.4 unit=mm
